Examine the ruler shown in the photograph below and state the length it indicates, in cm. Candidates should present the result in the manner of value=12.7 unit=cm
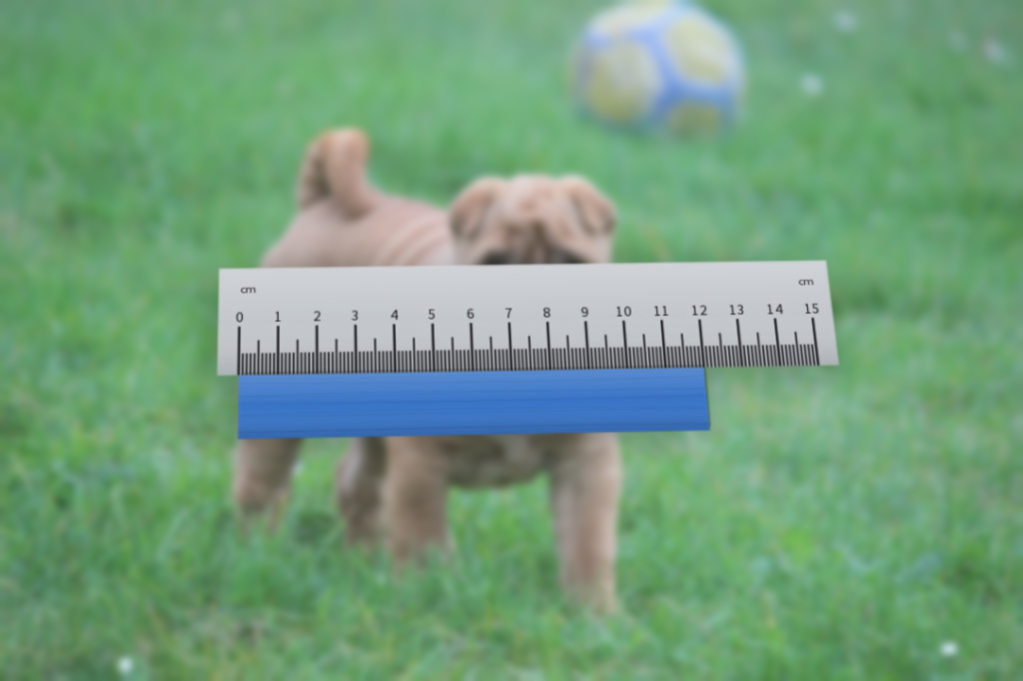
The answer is value=12 unit=cm
